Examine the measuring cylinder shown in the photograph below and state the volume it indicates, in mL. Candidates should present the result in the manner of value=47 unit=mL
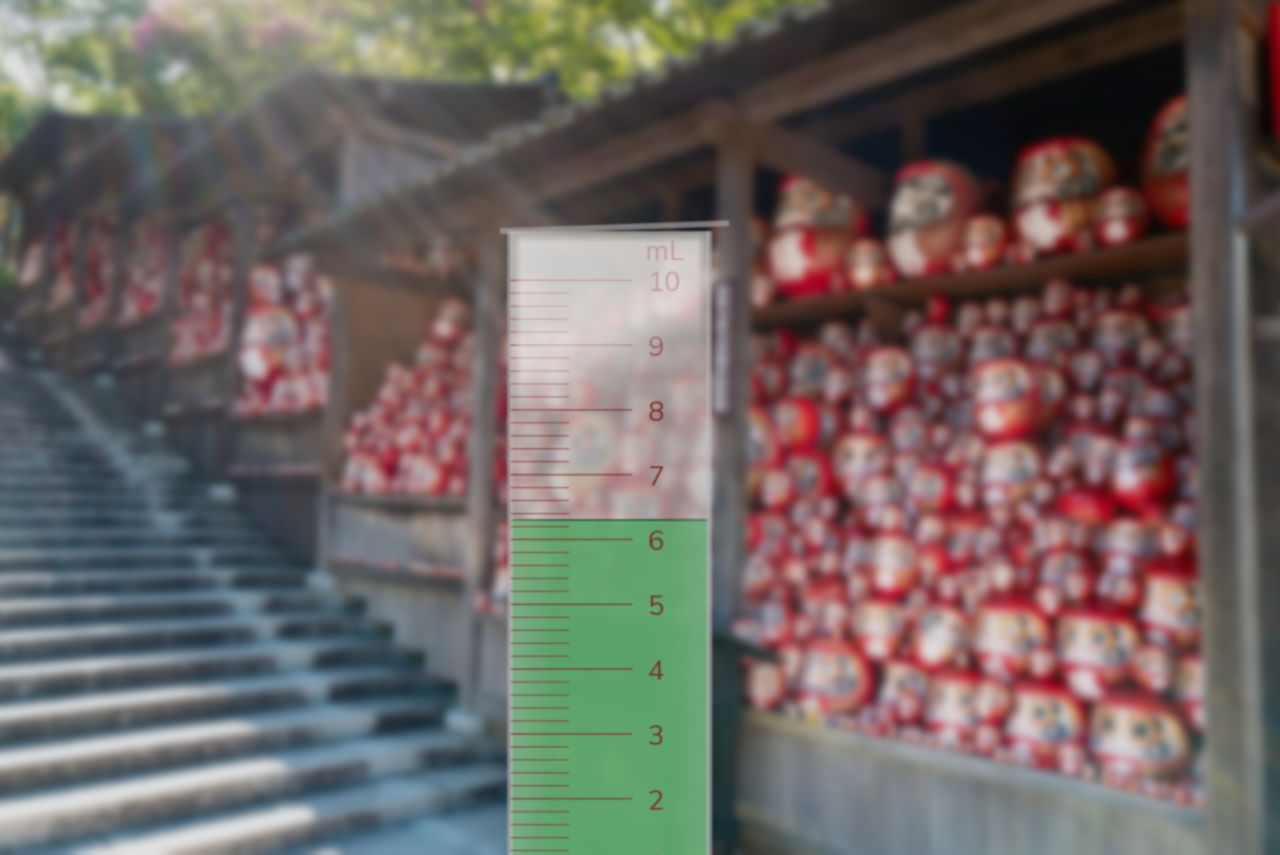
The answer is value=6.3 unit=mL
